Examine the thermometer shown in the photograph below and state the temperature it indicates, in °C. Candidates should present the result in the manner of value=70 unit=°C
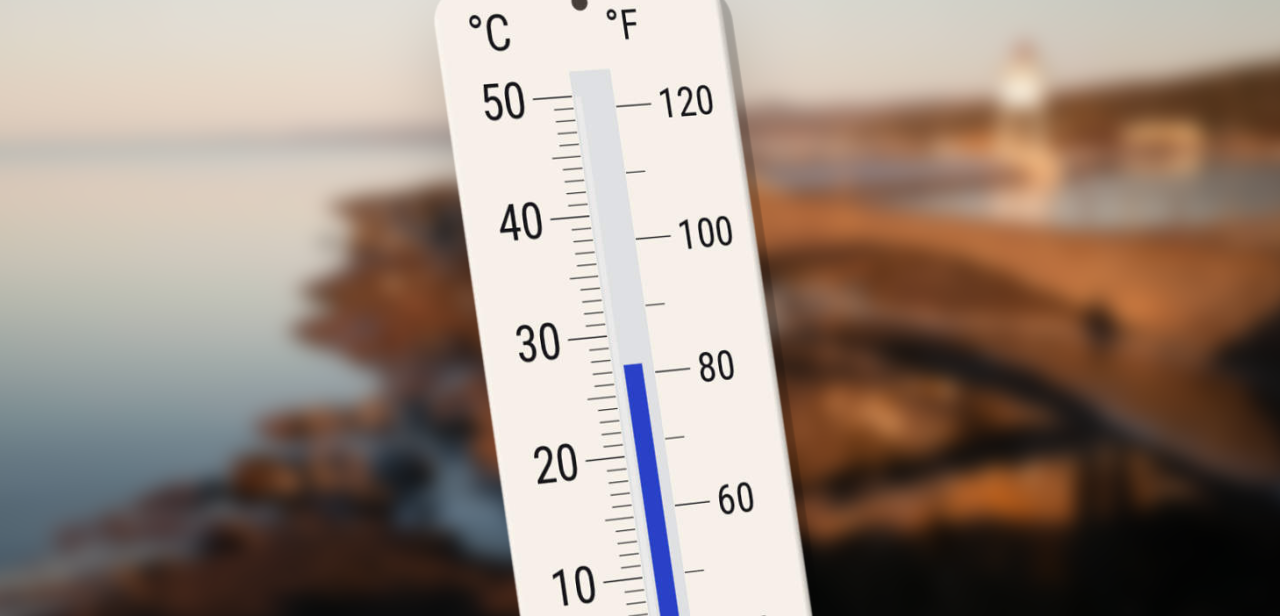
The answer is value=27.5 unit=°C
